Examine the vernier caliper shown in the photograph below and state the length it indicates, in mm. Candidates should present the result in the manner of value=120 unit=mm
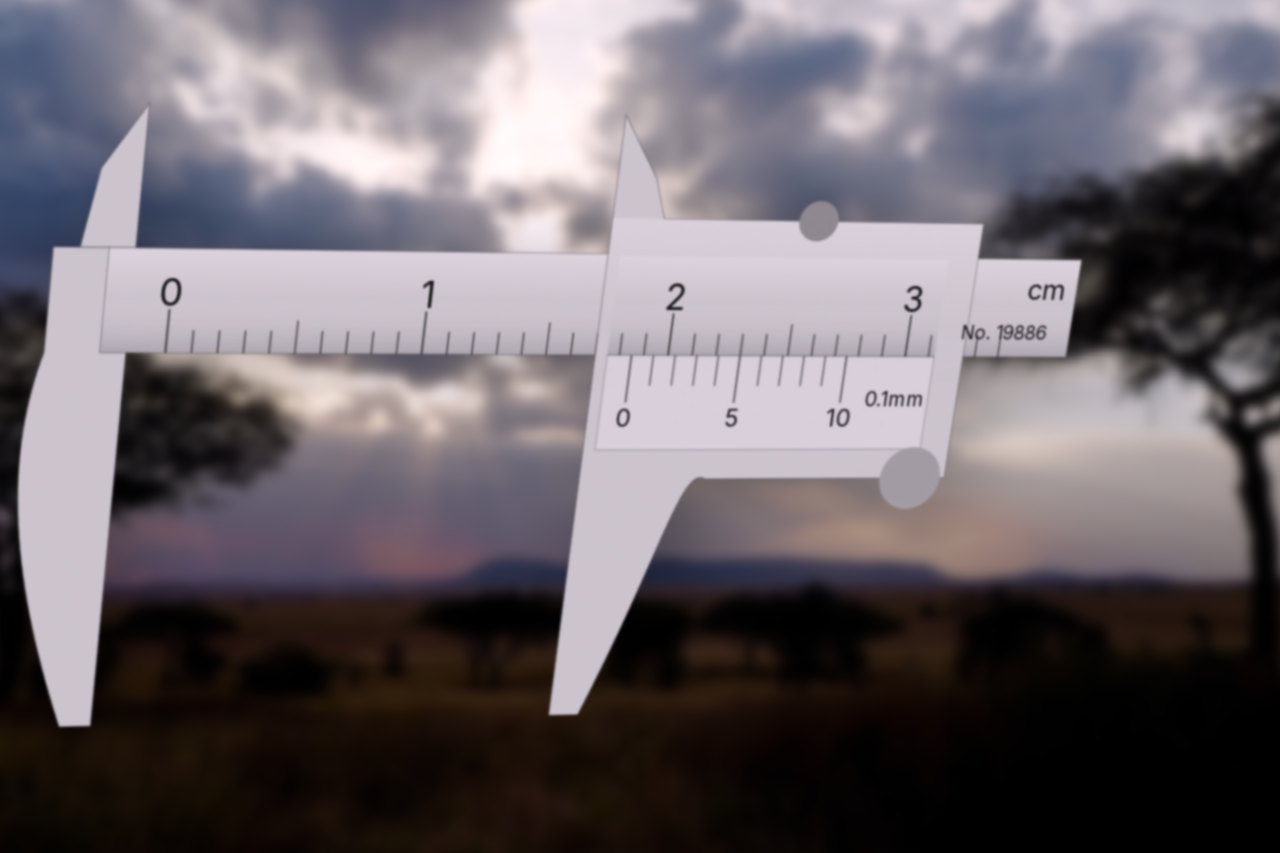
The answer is value=18.5 unit=mm
